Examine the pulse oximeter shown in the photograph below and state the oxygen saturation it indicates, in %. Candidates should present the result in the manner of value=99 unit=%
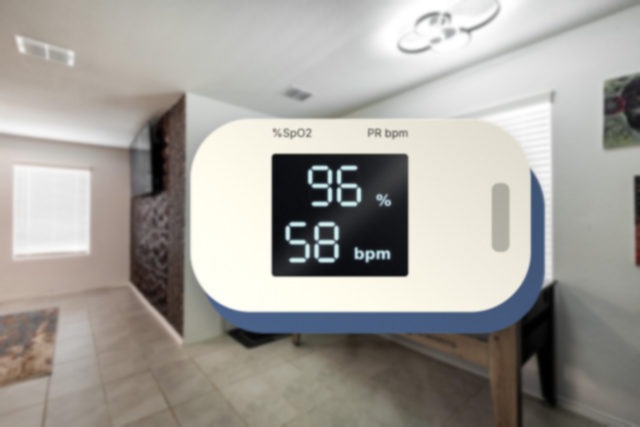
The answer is value=96 unit=%
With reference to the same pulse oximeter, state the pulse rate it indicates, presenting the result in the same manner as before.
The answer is value=58 unit=bpm
